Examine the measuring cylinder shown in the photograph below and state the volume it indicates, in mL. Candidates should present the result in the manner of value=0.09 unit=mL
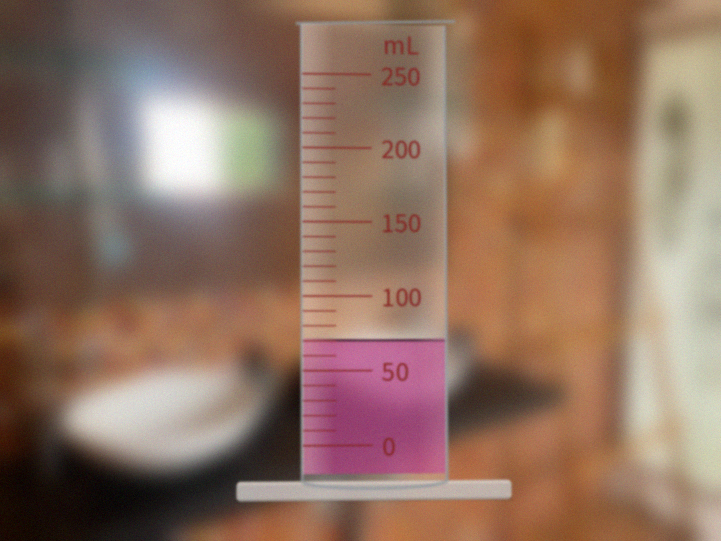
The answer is value=70 unit=mL
